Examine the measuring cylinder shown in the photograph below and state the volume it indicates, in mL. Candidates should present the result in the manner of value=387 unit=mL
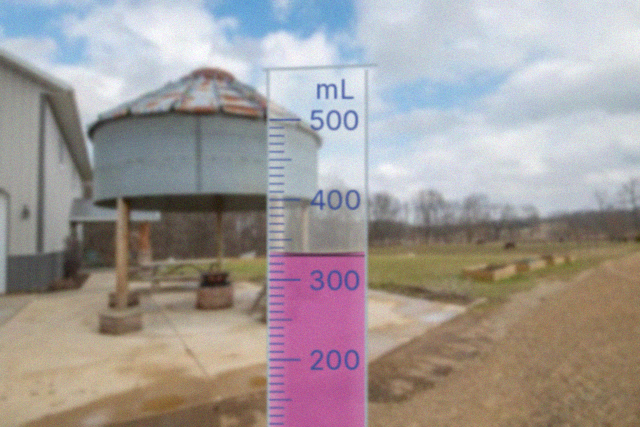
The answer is value=330 unit=mL
